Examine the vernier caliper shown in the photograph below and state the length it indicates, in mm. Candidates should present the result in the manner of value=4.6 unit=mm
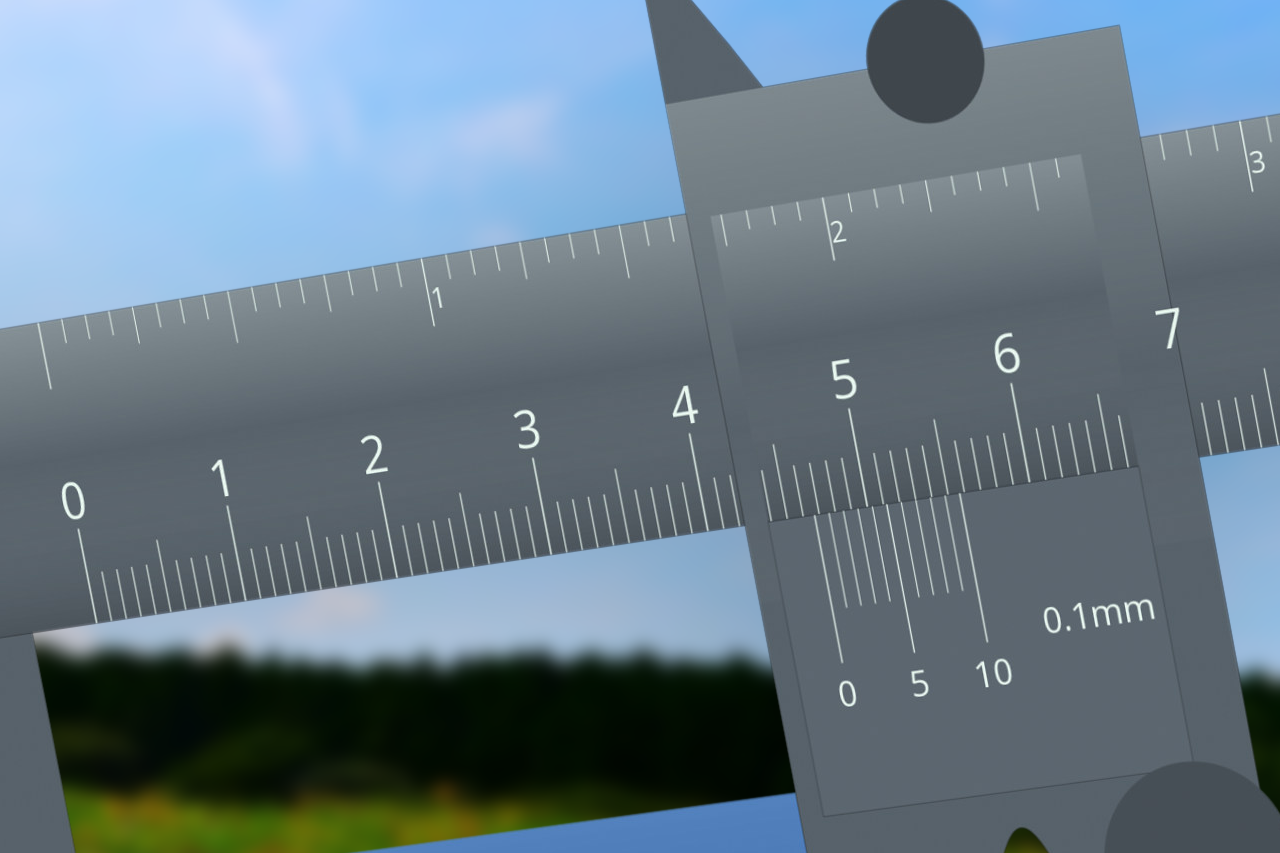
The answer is value=46.7 unit=mm
